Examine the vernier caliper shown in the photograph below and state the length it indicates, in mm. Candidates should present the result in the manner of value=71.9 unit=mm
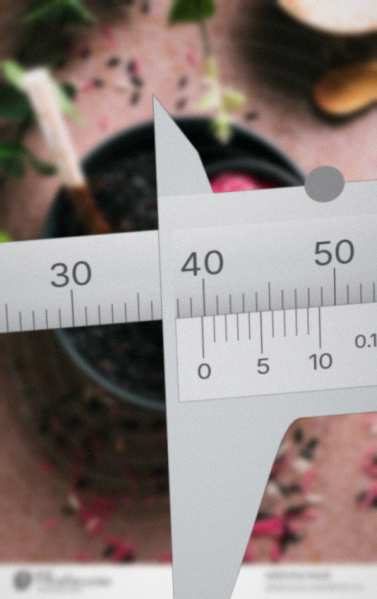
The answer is value=39.8 unit=mm
